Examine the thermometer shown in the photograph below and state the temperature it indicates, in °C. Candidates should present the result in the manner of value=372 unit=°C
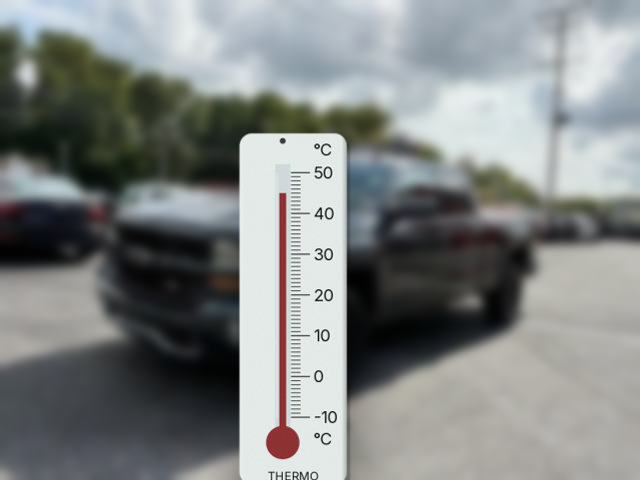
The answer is value=45 unit=°C
